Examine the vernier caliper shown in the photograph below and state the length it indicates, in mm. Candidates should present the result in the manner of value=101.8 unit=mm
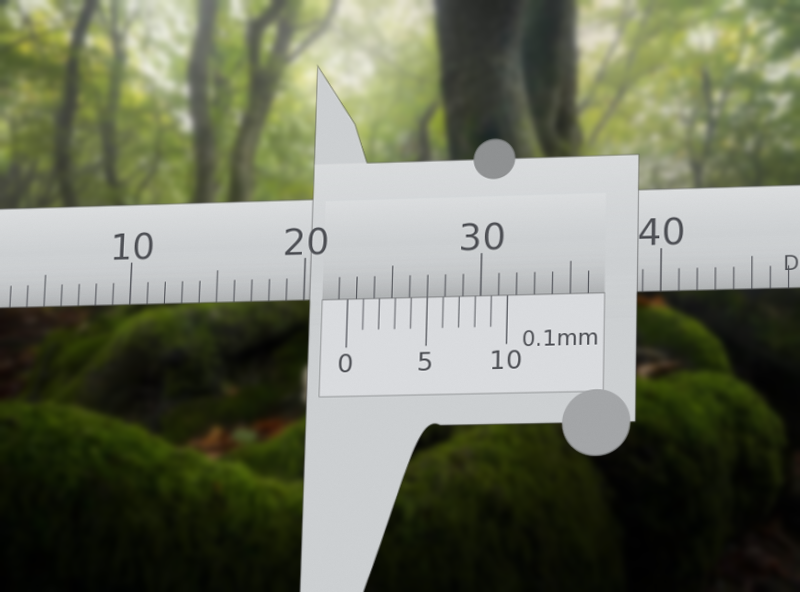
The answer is value=22.5 unit=mm
